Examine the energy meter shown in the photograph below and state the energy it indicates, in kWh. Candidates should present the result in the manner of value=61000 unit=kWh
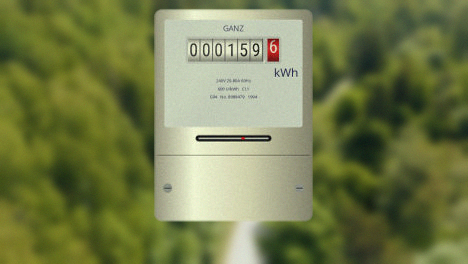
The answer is value=159.6 unit=kWh
